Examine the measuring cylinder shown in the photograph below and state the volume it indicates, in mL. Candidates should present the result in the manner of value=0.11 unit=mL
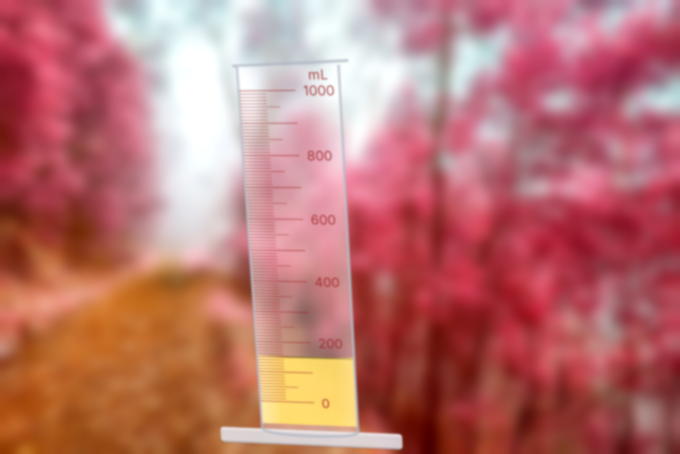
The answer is value=150 unit=mL
